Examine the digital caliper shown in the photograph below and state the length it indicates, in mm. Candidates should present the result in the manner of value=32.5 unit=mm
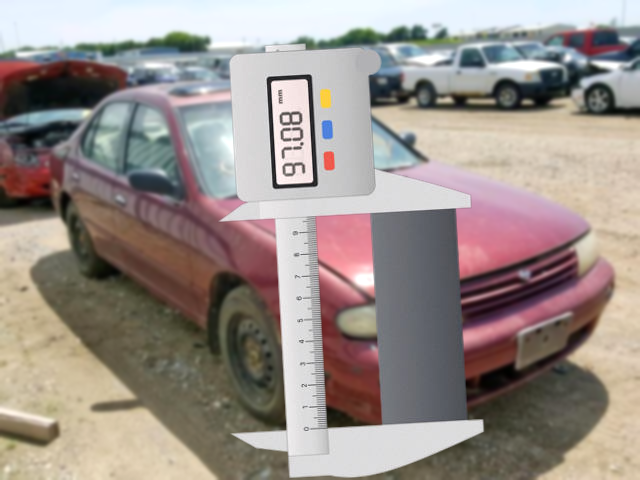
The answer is value=97.08 unit=mm
